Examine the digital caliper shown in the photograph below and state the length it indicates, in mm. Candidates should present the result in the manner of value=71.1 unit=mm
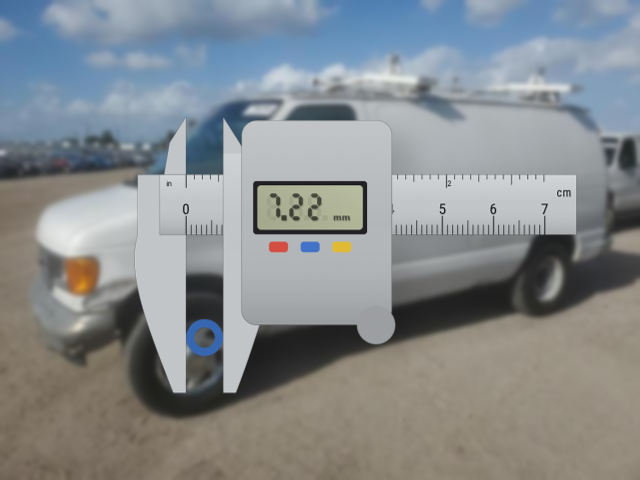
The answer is value=7.22 unit=mm
